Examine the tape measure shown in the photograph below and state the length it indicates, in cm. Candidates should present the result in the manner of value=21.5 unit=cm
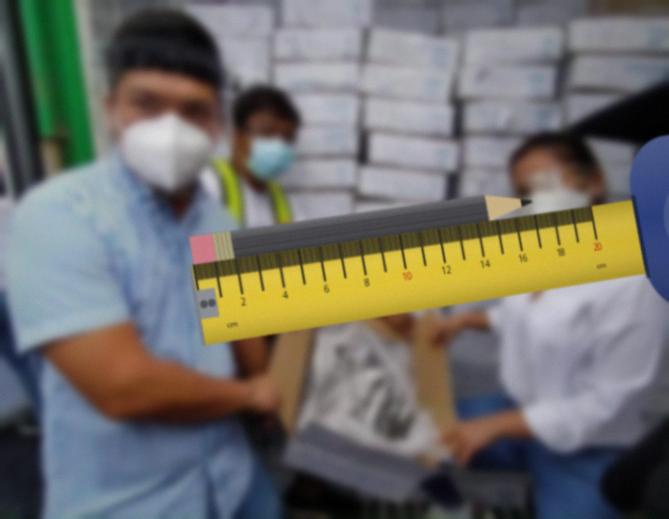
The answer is value=17 unit=cm
